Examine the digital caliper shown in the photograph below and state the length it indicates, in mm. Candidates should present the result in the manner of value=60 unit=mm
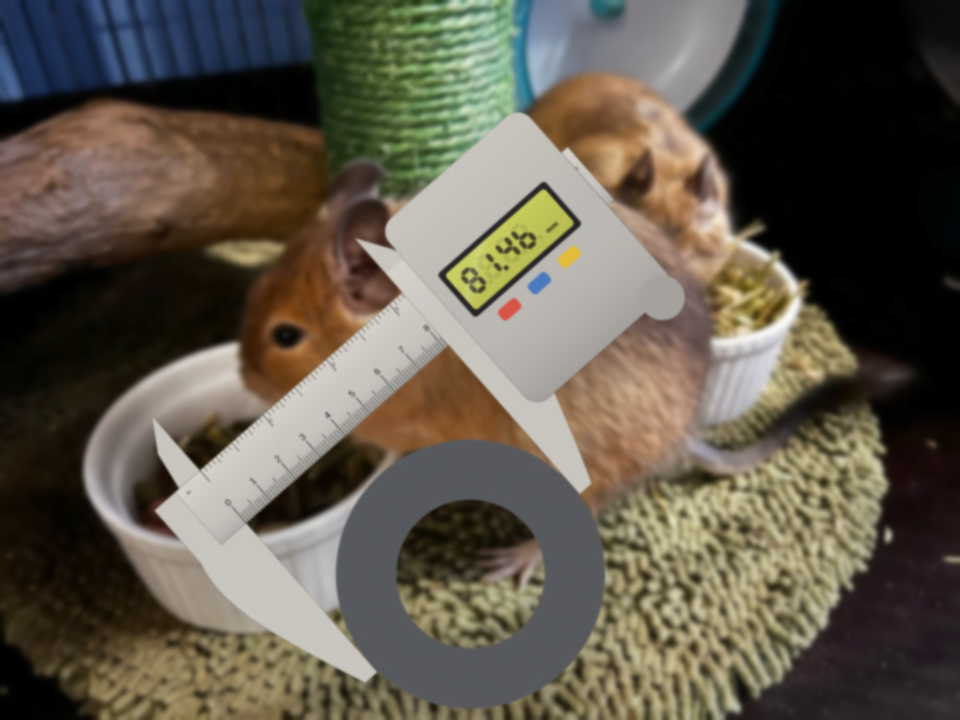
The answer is value=81.46 unit=mm
